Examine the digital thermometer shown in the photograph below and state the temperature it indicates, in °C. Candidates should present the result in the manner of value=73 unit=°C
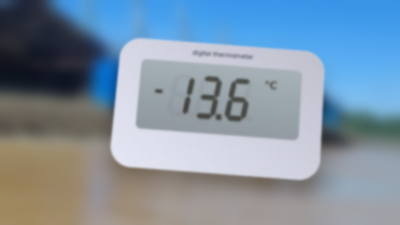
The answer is value=-13.6 unit=°C
